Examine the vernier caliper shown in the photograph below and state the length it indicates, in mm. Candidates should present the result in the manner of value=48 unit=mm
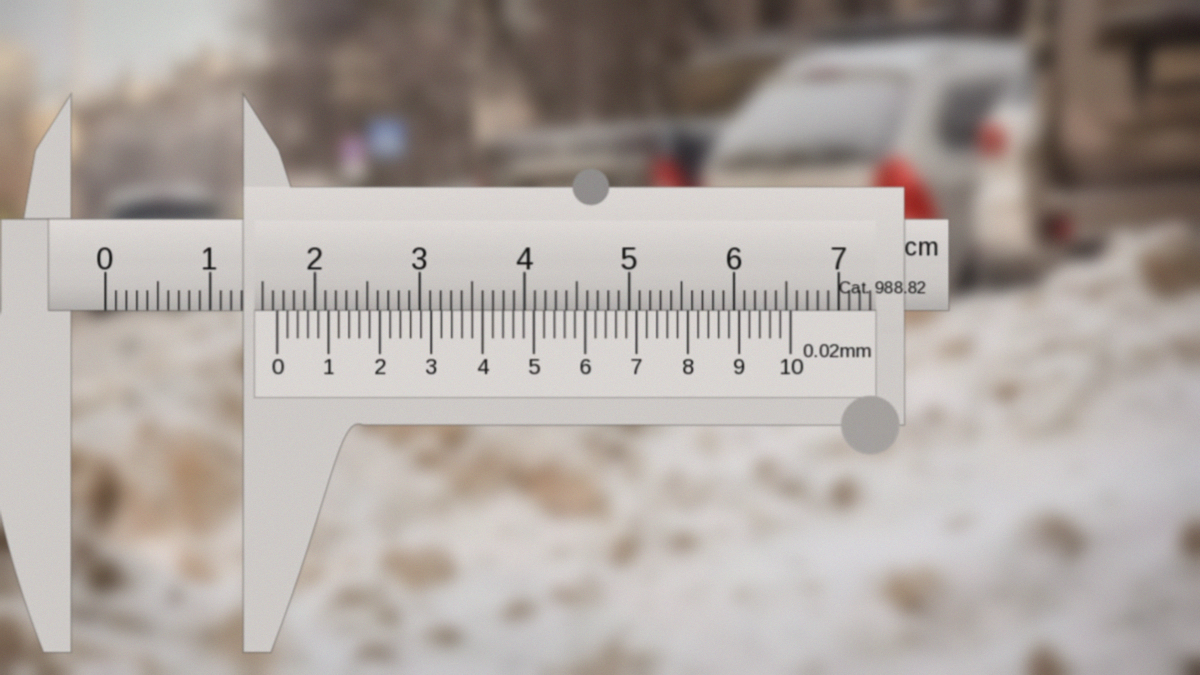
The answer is value=16.4 unit=mm
